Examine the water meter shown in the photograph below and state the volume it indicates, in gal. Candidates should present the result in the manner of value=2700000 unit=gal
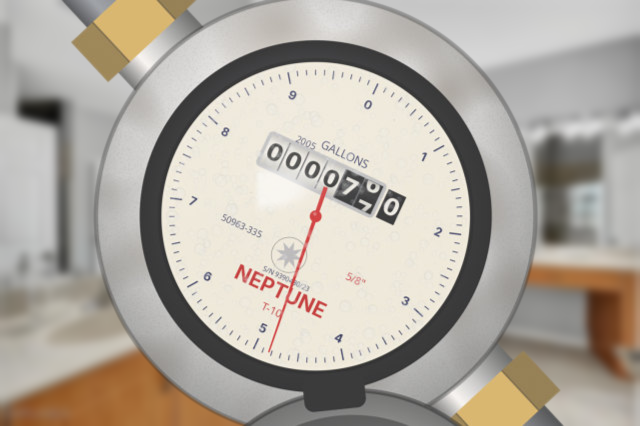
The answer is value=764.8 unit=gal
